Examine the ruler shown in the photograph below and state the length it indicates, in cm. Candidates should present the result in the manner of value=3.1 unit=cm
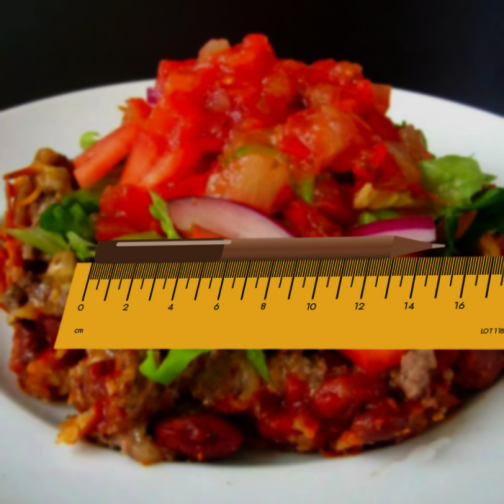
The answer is value=15 unit=cm
